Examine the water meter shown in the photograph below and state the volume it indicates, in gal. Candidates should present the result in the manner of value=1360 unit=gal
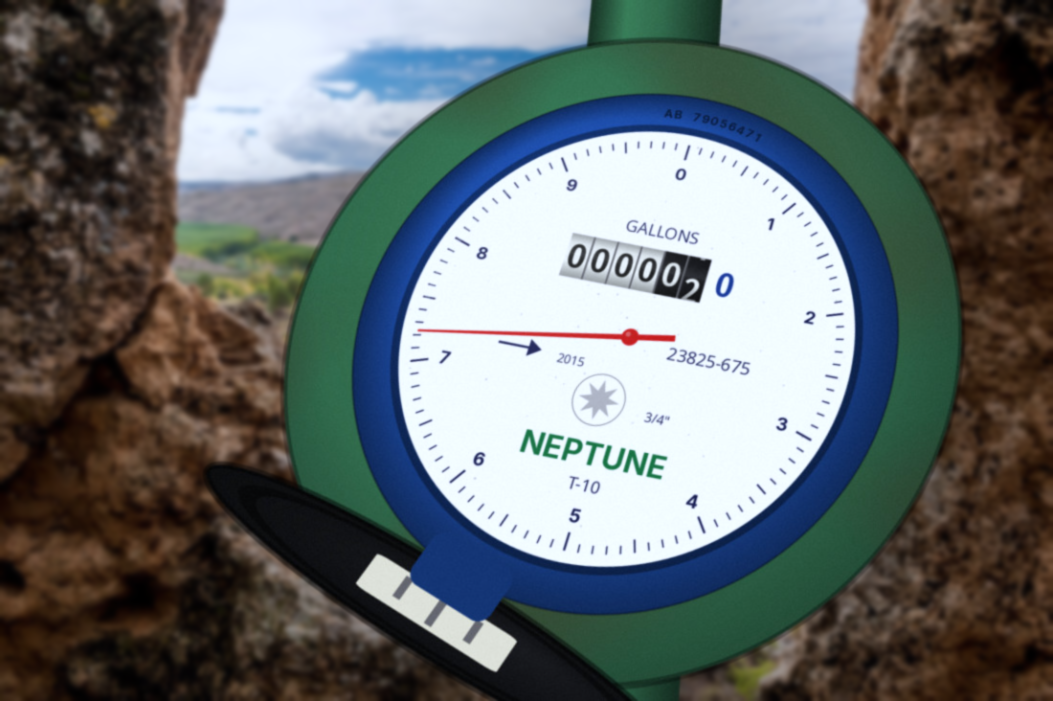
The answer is value=17.2 unit=gal
